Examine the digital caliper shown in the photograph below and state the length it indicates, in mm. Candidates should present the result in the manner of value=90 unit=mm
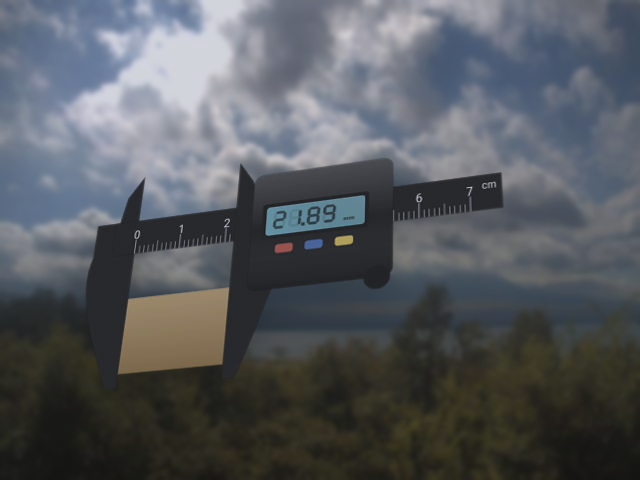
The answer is value=21.89 unit=mm
